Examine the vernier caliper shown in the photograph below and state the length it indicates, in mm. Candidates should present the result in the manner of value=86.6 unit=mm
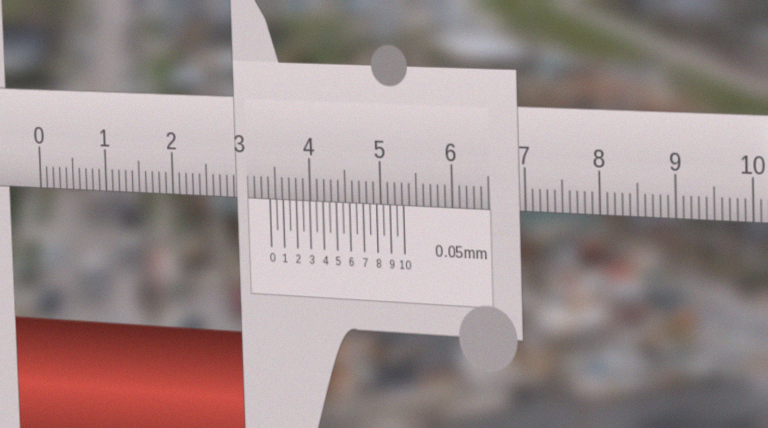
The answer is value=34.2 unit=mm
